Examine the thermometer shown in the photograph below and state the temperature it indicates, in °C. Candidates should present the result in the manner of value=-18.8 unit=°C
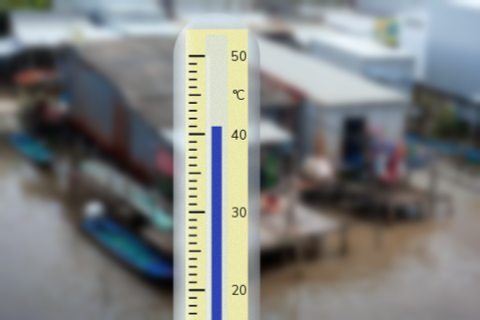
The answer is value=41 unit=°C
